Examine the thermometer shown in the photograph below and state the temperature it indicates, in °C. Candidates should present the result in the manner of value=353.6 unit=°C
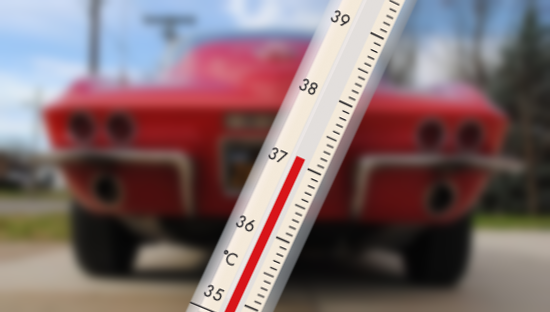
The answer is value=37.1 unit=°C
